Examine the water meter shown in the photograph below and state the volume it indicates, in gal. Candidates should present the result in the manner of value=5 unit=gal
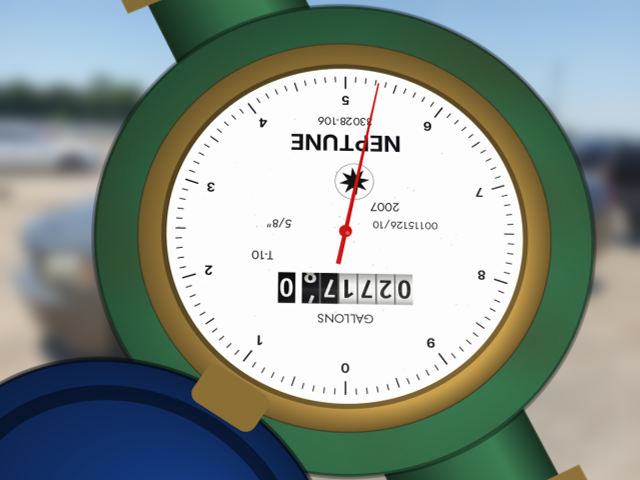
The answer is value=271775.3 unit=gal
